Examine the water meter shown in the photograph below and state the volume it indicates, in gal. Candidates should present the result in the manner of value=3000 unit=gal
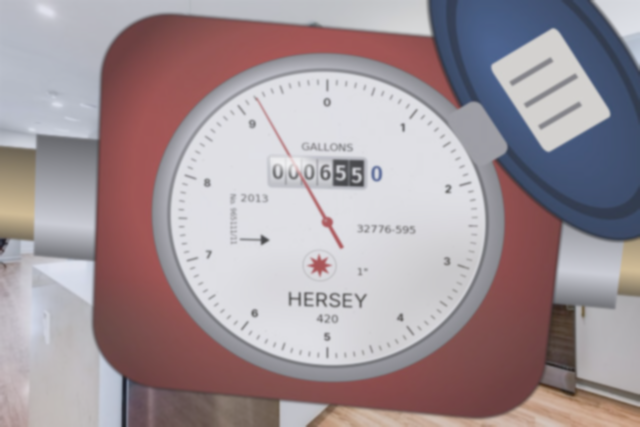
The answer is value=6549.2 unit=gal
